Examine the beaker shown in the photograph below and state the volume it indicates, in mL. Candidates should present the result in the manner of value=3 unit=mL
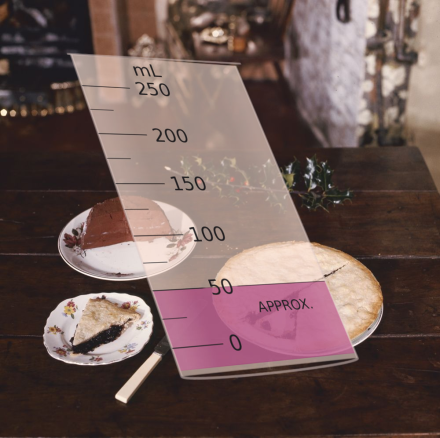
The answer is value=50 unit=mL
